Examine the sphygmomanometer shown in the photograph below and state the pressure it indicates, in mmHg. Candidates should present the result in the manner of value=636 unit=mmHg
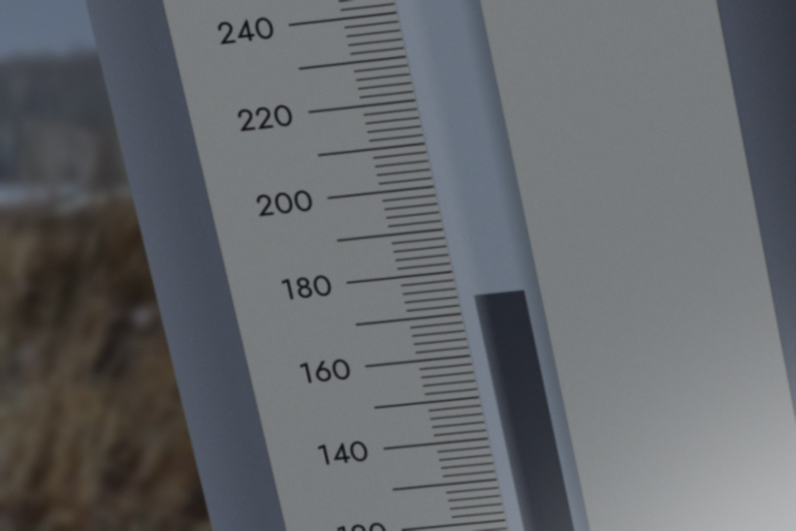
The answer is value=174 unit=mmHg
